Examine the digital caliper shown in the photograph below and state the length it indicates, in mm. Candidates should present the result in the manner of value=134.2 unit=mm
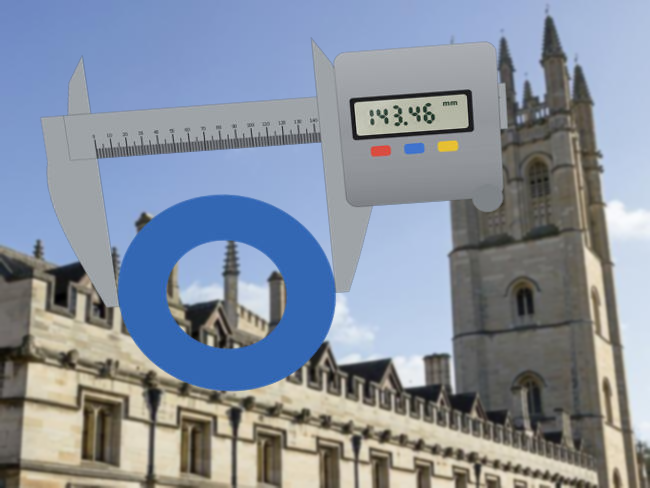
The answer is value=143.46 unit=mm
